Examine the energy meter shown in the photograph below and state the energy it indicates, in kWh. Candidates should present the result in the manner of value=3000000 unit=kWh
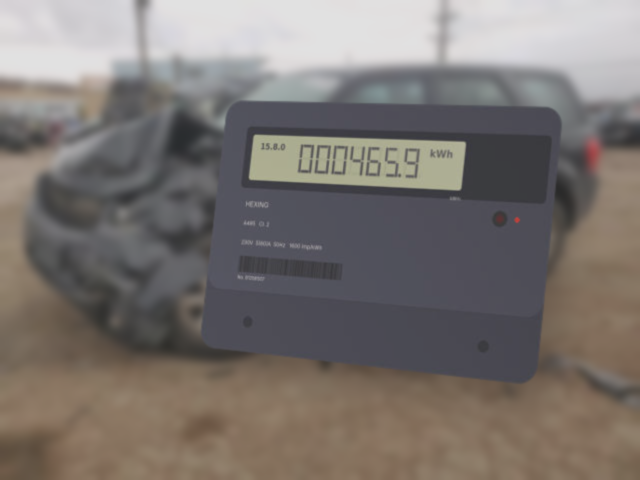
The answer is value=465.9 unit=kWh
